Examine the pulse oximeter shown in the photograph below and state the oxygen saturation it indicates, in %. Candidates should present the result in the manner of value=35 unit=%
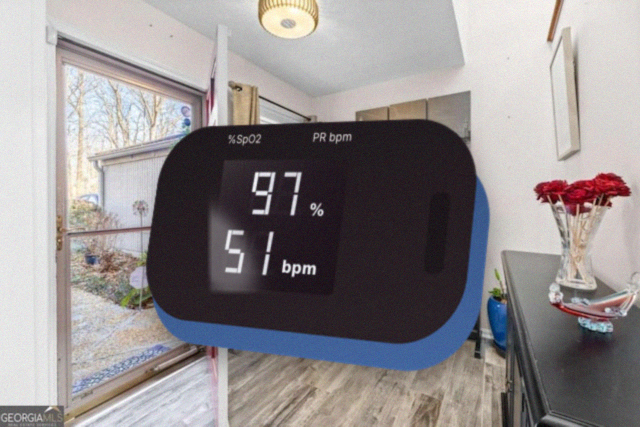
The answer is value=97 unit=%
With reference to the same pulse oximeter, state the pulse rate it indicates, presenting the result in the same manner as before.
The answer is value=51 unit=bpm
